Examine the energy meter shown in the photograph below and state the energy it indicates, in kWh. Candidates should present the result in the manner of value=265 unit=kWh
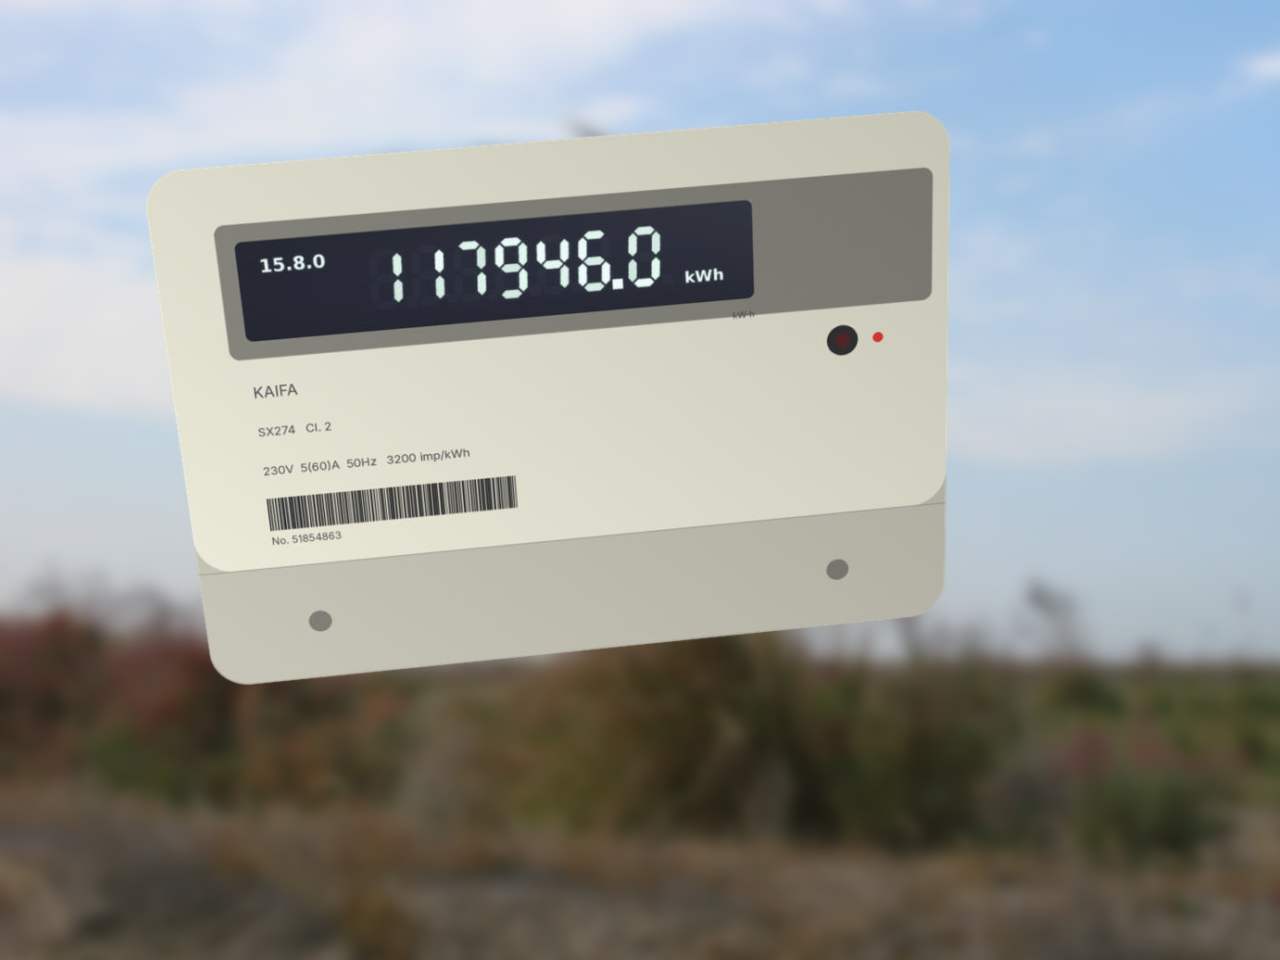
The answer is value=117946.0 unit=kWh
